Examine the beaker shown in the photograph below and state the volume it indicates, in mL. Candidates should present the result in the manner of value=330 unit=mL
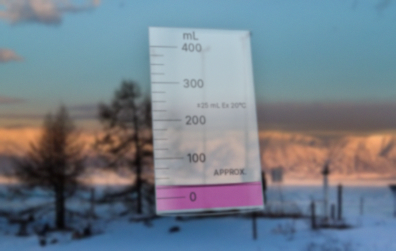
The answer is value=25 unit=mL
